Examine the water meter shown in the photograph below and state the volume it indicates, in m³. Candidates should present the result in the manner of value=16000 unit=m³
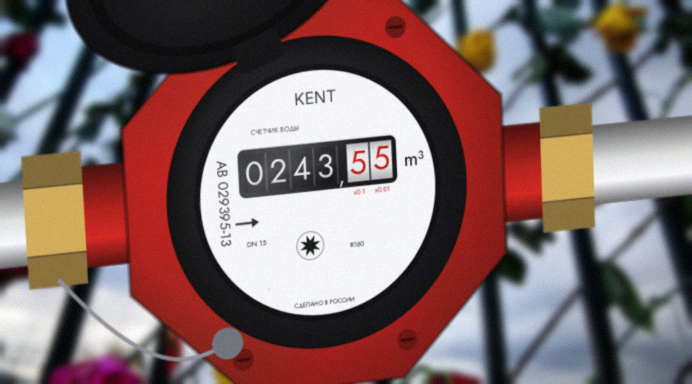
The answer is value=243.55 unit=m³
